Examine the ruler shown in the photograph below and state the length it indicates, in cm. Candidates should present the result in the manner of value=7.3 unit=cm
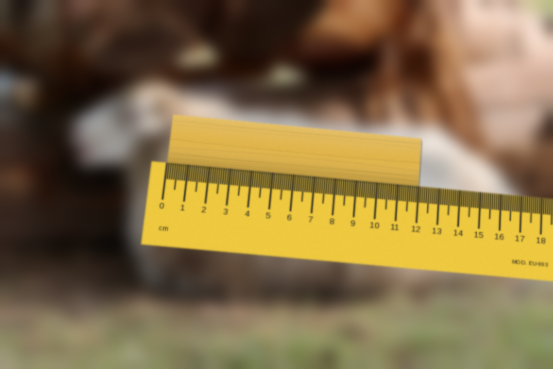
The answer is value=12 unit=cm
